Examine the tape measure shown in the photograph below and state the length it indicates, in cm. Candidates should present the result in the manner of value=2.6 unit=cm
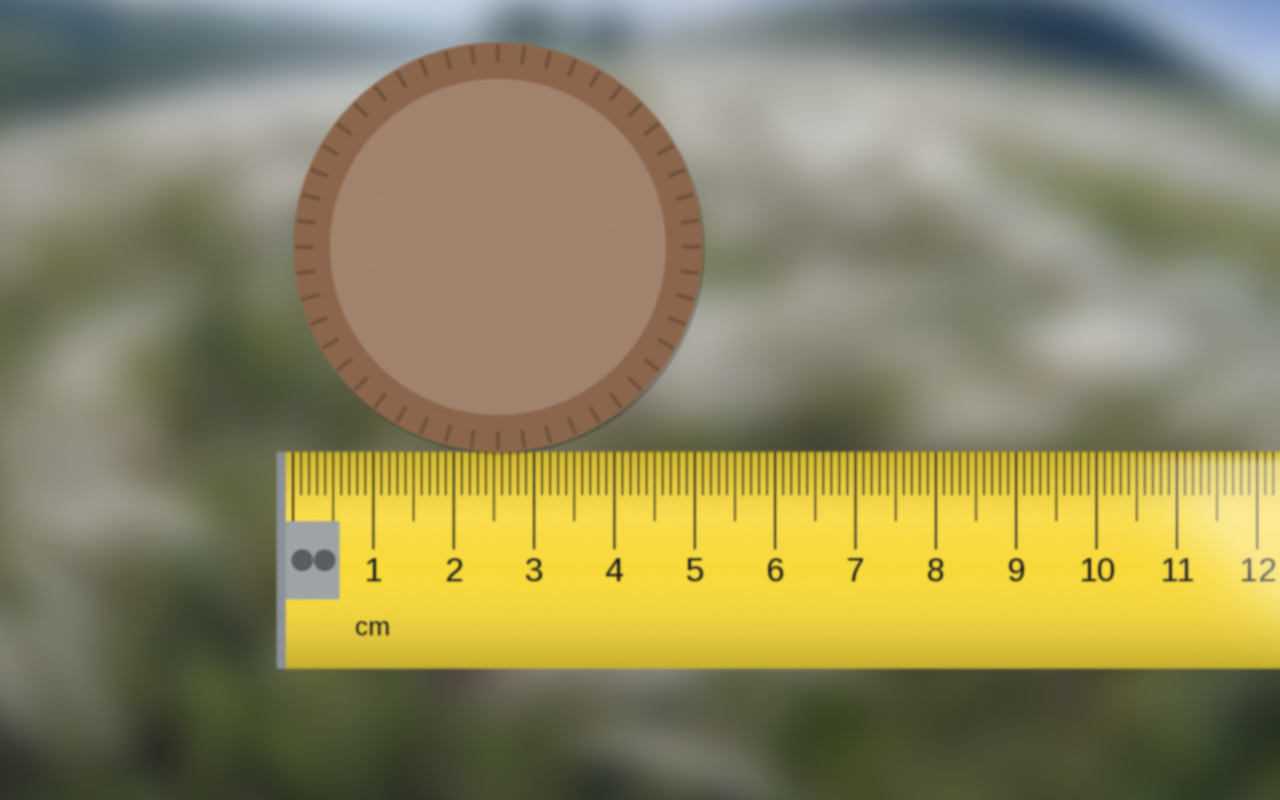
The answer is value=5.1 unit=cm
